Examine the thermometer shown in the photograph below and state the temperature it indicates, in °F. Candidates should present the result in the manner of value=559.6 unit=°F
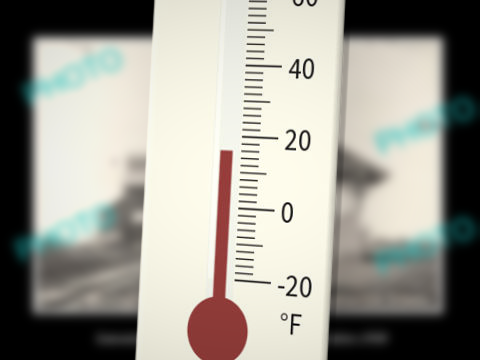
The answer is value=16 unit=°F
